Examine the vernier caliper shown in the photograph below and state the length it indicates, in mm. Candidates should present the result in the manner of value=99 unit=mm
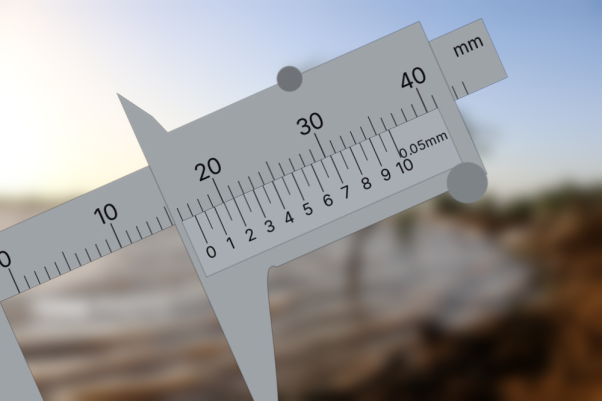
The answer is value=17.2 unit=mm
